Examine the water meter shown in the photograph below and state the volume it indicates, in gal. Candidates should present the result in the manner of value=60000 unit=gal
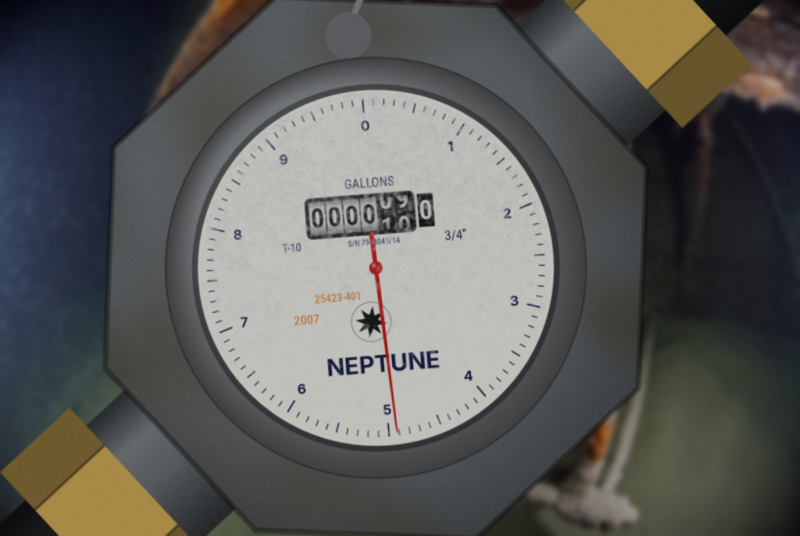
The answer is value=94.9 unit=gal
